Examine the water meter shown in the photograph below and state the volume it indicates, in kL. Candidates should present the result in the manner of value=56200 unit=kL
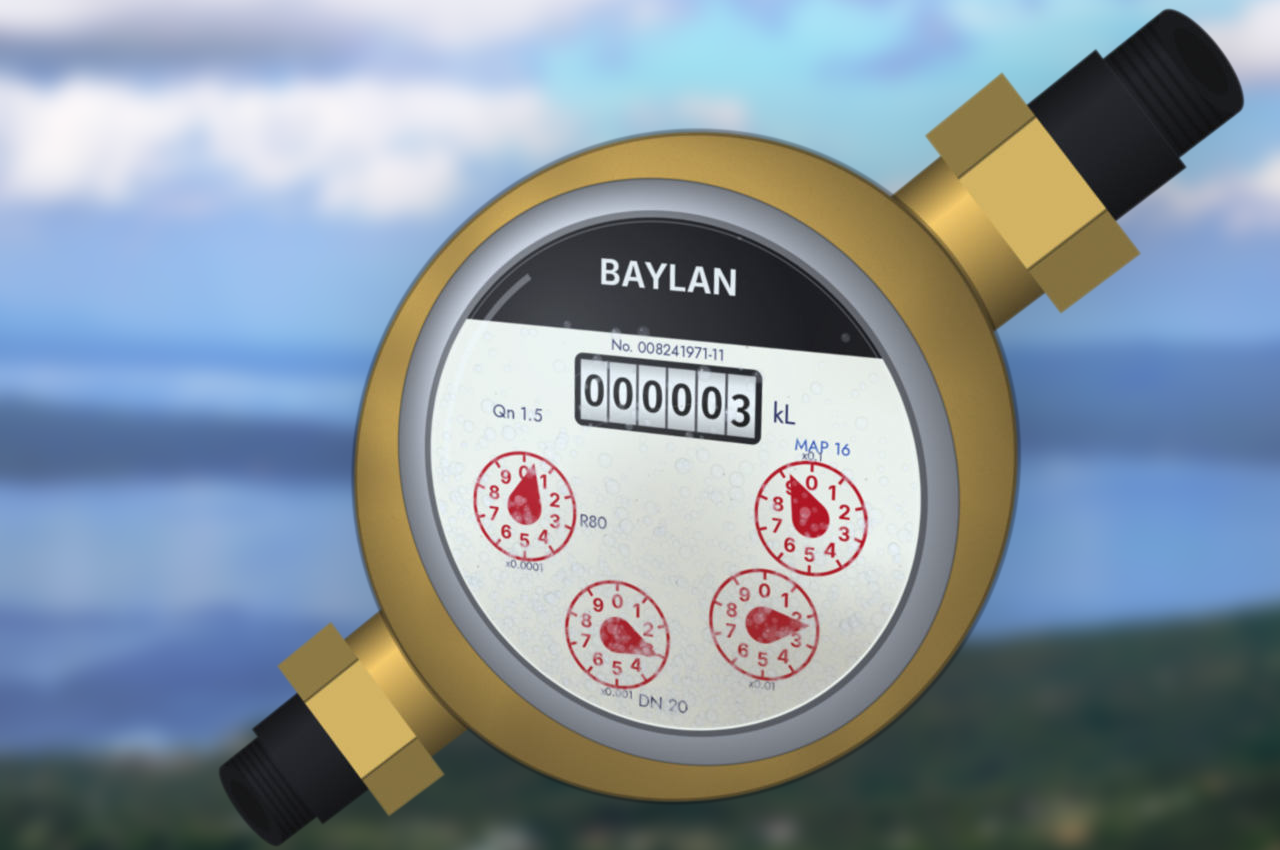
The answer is value=2.9230 unit=kL
